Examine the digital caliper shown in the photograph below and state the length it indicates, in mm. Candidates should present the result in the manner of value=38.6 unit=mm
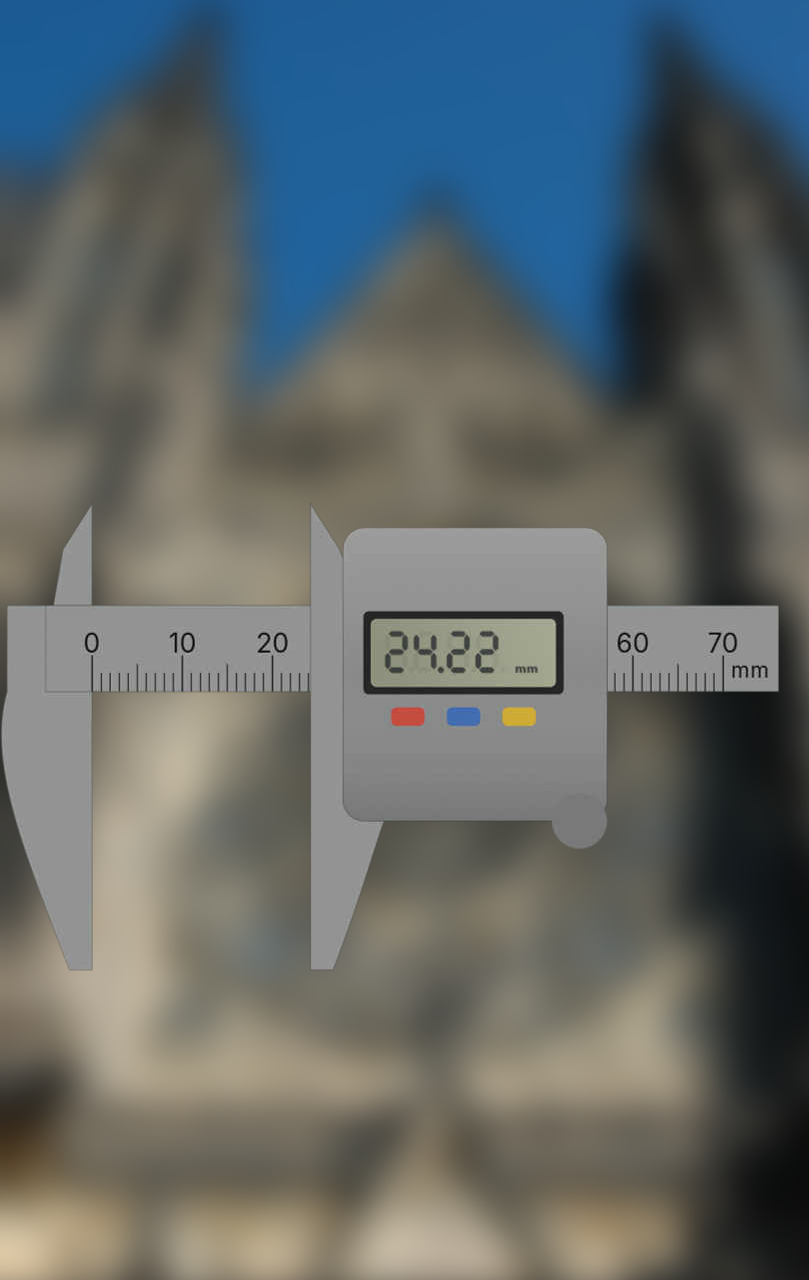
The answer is value=24.22 unit=mm
